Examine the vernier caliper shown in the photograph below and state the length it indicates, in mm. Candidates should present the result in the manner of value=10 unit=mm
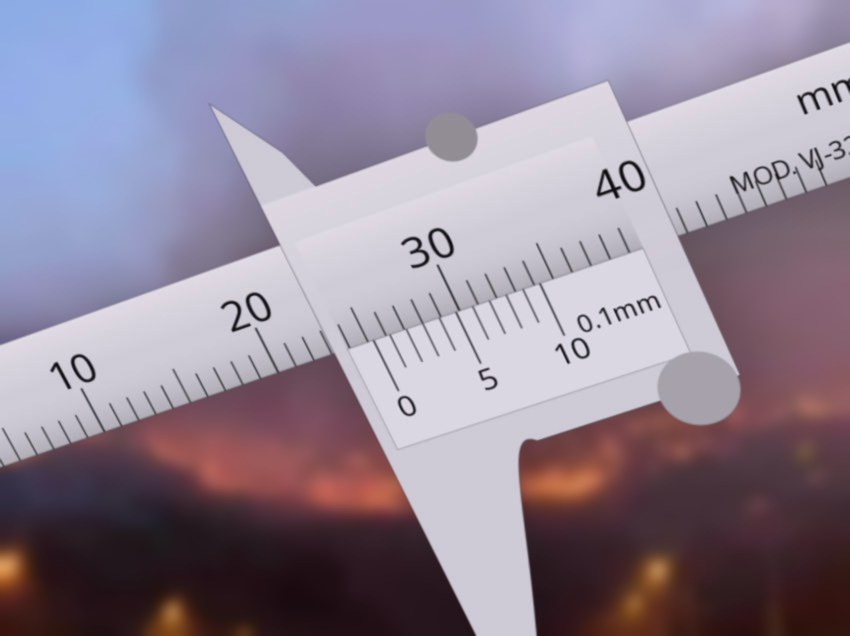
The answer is value=25.3 unit=mm
